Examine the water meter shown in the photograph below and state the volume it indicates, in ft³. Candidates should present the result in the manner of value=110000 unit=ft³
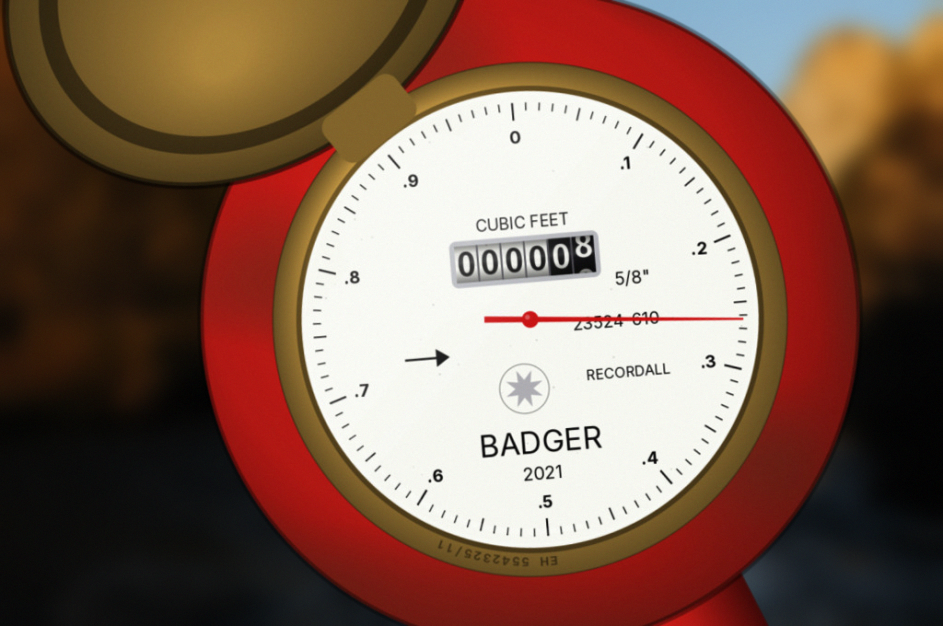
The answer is value=8.26 unit=ft³
